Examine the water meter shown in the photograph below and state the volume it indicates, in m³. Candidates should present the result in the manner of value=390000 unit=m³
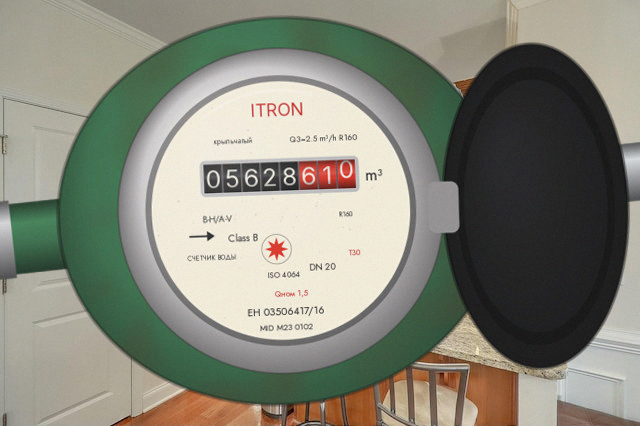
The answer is value=5628.610 unit=m³
